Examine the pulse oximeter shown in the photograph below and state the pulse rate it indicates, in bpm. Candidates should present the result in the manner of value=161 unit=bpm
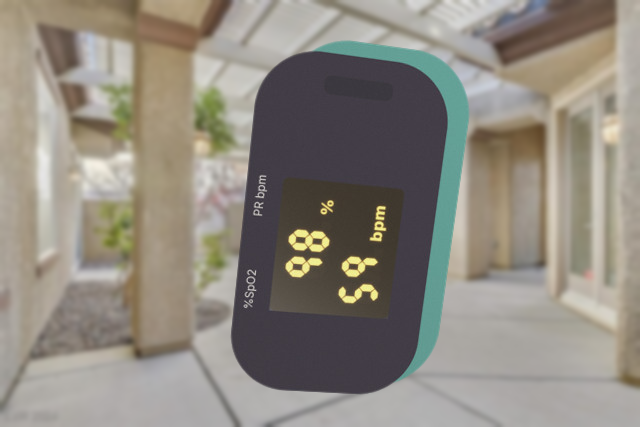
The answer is value=59 unit=bpm
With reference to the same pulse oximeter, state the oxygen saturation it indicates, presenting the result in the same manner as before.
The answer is value=98 unit=%
